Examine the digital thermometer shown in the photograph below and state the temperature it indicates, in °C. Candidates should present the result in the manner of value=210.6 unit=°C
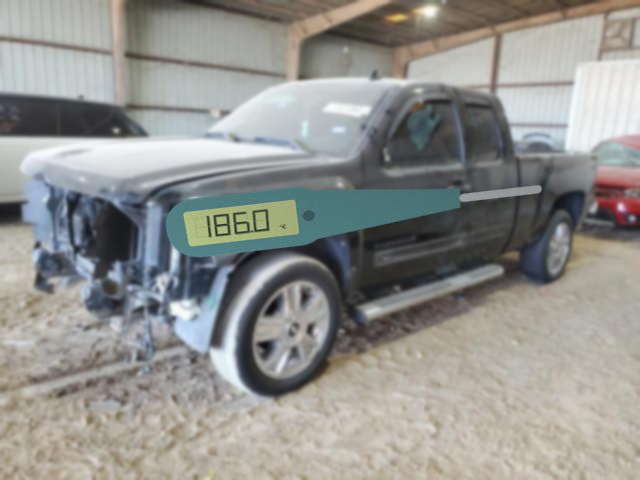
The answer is value=186.0 unit=°C
